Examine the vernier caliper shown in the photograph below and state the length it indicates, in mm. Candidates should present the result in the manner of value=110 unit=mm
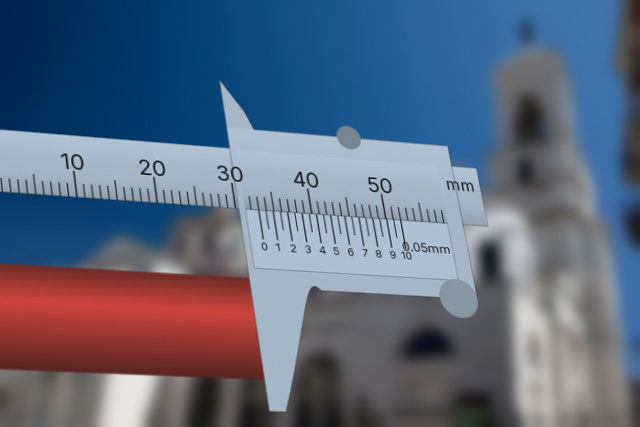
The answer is value=33.0 unit=mm
